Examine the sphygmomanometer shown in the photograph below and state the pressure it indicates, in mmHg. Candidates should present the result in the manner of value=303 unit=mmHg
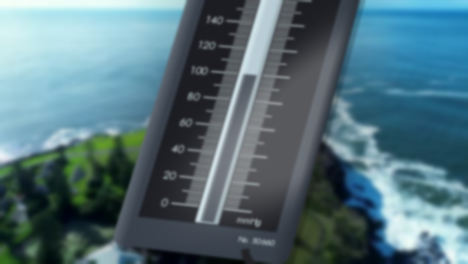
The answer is value=100 unit=mmHg
